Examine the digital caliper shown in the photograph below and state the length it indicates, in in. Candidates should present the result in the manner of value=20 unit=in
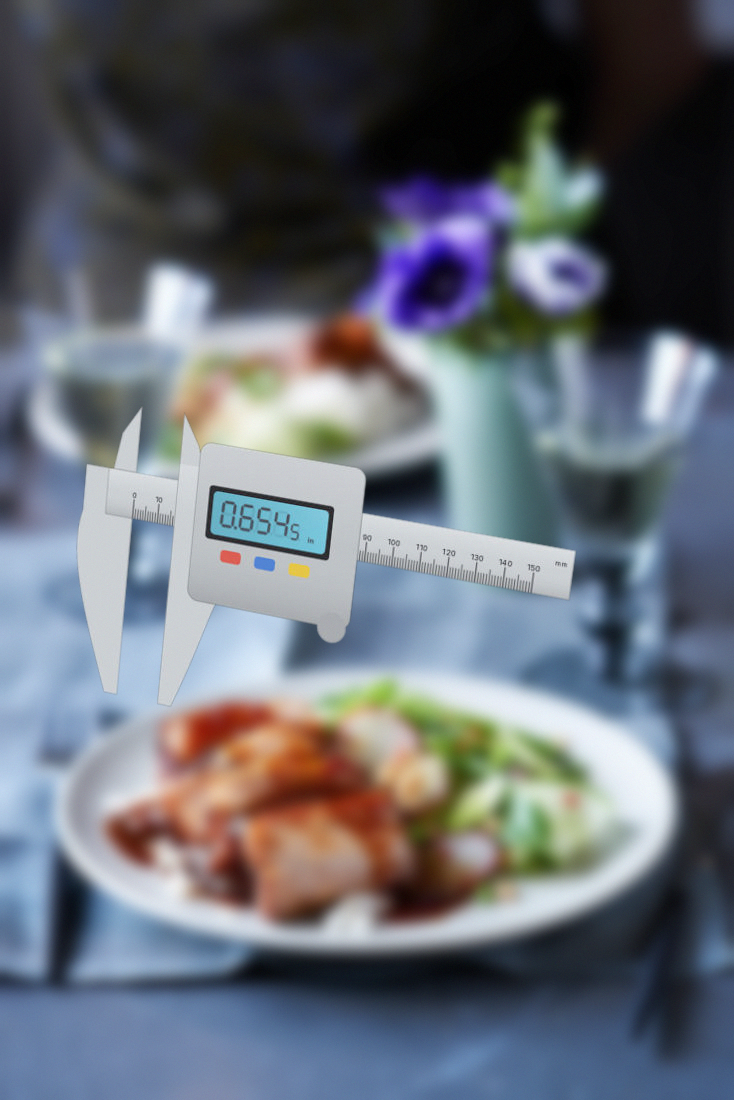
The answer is value=0.6545 unit=in
